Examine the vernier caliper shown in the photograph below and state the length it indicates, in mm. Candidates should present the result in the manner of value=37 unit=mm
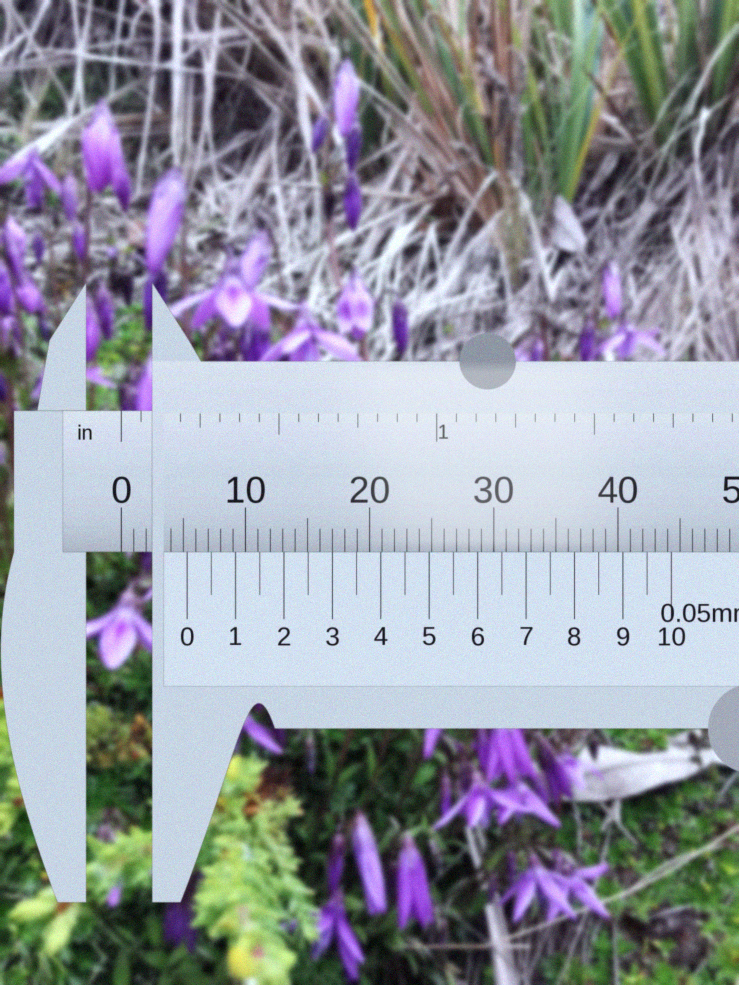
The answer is value=5.3 unit=mm
